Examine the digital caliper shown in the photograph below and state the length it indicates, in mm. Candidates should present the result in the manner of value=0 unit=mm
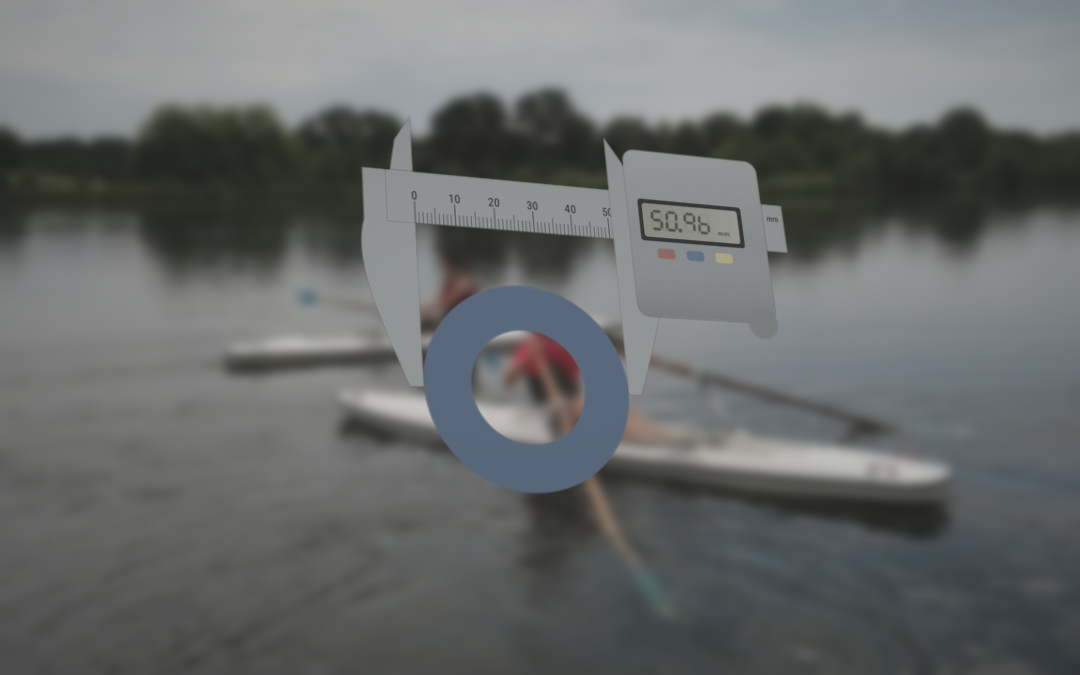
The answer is value=50.96 unit=mm
